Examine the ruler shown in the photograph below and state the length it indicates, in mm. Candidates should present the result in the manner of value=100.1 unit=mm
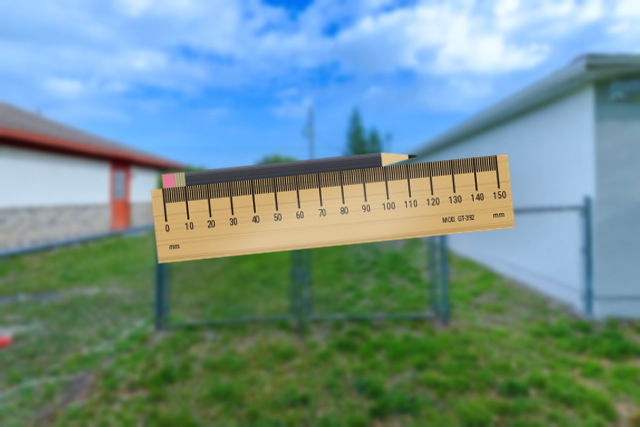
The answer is value=115 unit=mm
